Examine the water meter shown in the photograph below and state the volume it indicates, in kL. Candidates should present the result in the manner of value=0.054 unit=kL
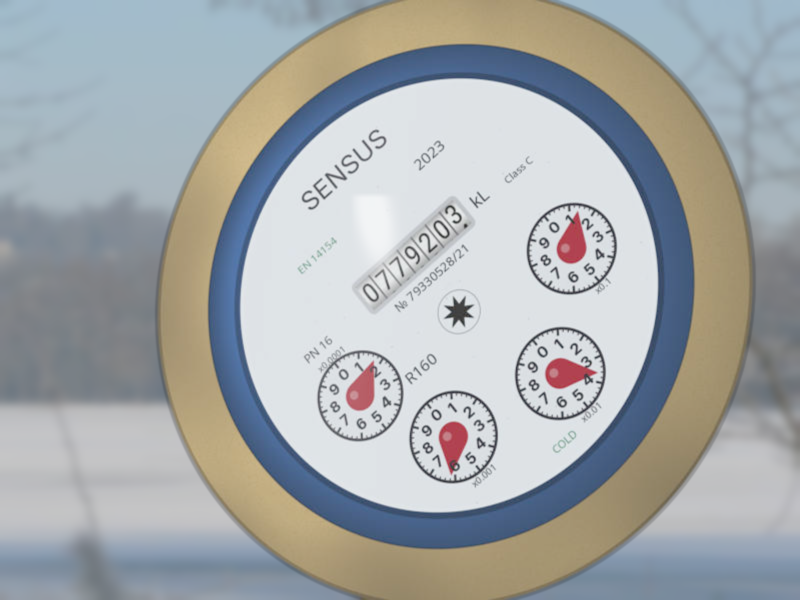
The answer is value=779203.1361 unit=kL
